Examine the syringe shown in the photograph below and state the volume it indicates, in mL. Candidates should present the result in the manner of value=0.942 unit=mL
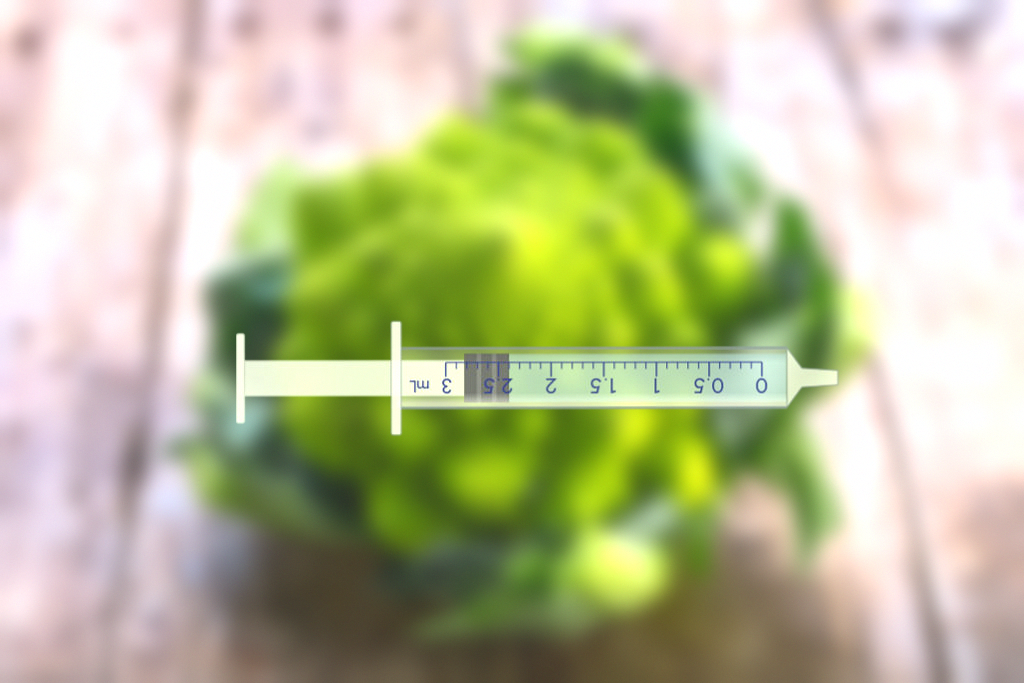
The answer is value=2.4 unit=mL
